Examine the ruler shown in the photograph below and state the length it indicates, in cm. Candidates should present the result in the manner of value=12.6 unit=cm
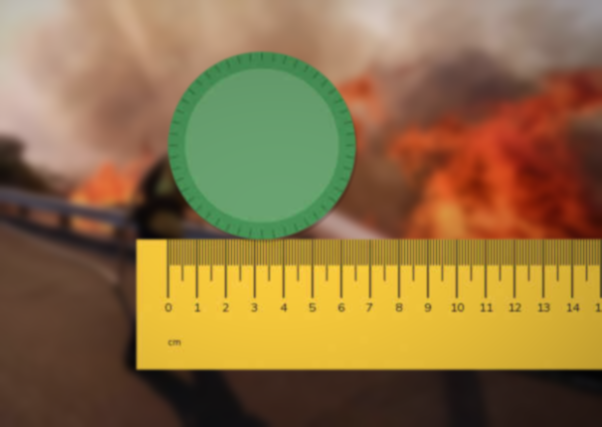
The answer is value=6.5 unit=cm
